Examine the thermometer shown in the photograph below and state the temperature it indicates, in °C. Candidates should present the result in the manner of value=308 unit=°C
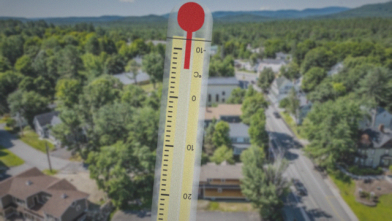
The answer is value=-6 unit=°C
